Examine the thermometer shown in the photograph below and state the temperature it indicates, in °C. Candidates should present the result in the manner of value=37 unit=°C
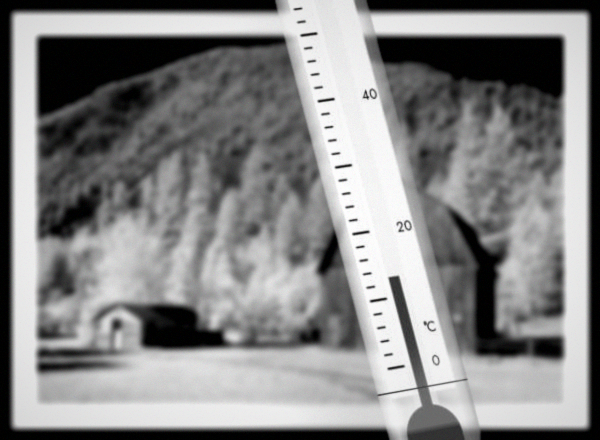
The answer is value=13 unit=°C
